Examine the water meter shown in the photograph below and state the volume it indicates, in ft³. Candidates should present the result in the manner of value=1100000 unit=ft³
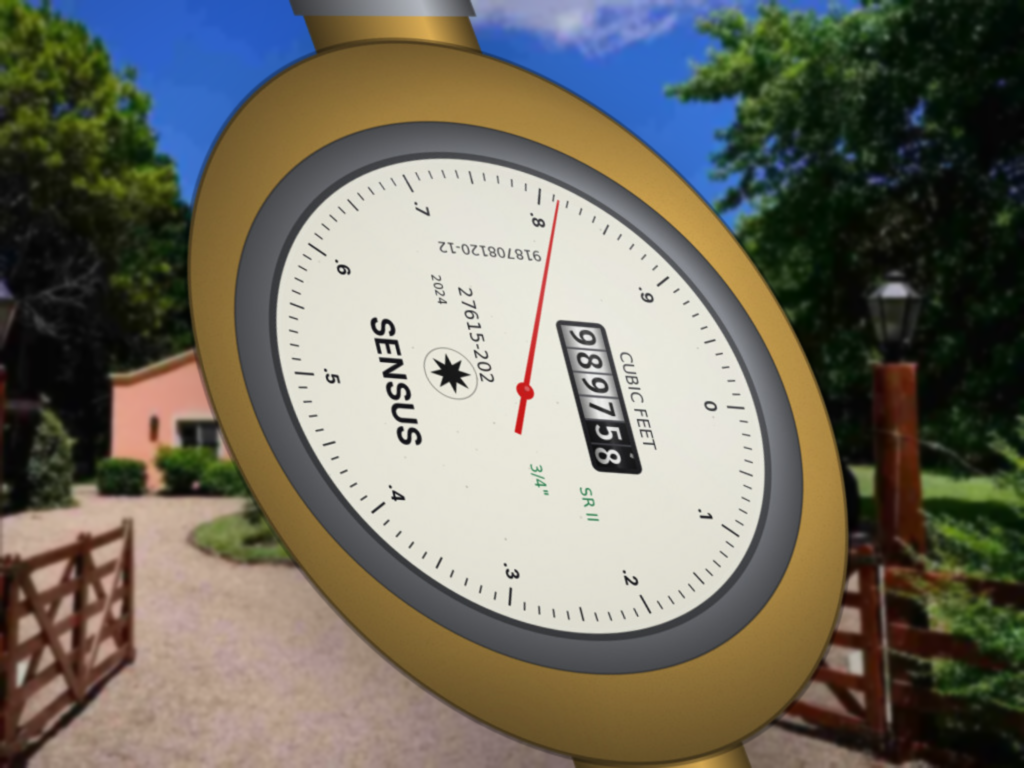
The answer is value=989757.81 unit=ft³
